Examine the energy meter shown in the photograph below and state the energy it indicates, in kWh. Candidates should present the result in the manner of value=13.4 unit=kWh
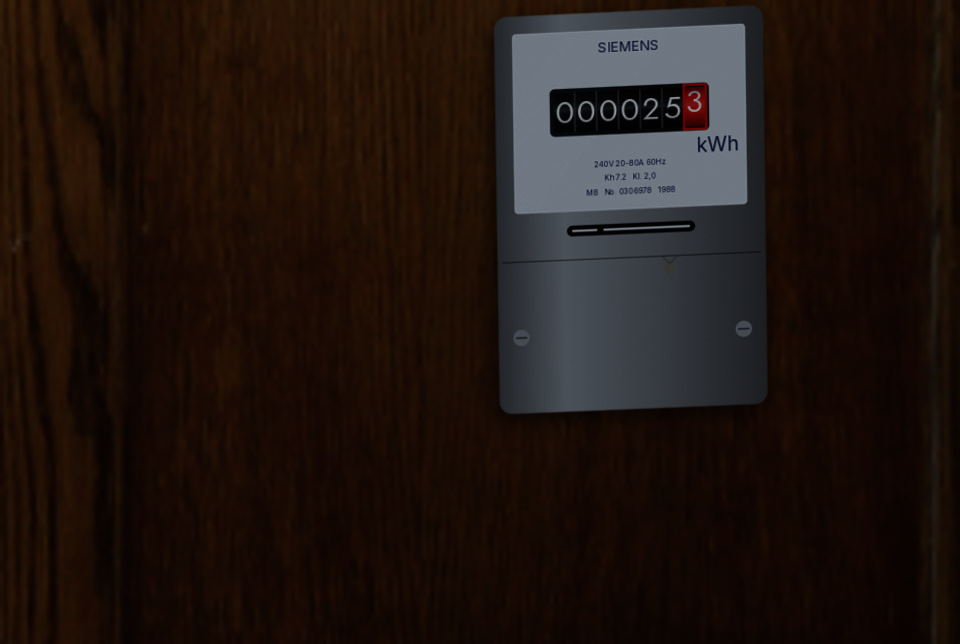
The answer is value=25.3 unit=kWh
